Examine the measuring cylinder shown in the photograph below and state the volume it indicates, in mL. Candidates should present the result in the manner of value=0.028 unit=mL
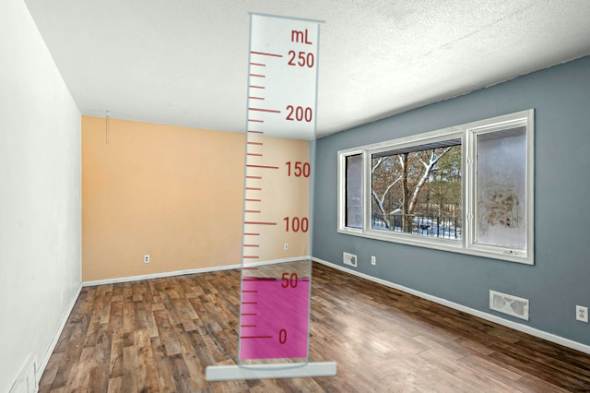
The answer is value=50 unit=mL
